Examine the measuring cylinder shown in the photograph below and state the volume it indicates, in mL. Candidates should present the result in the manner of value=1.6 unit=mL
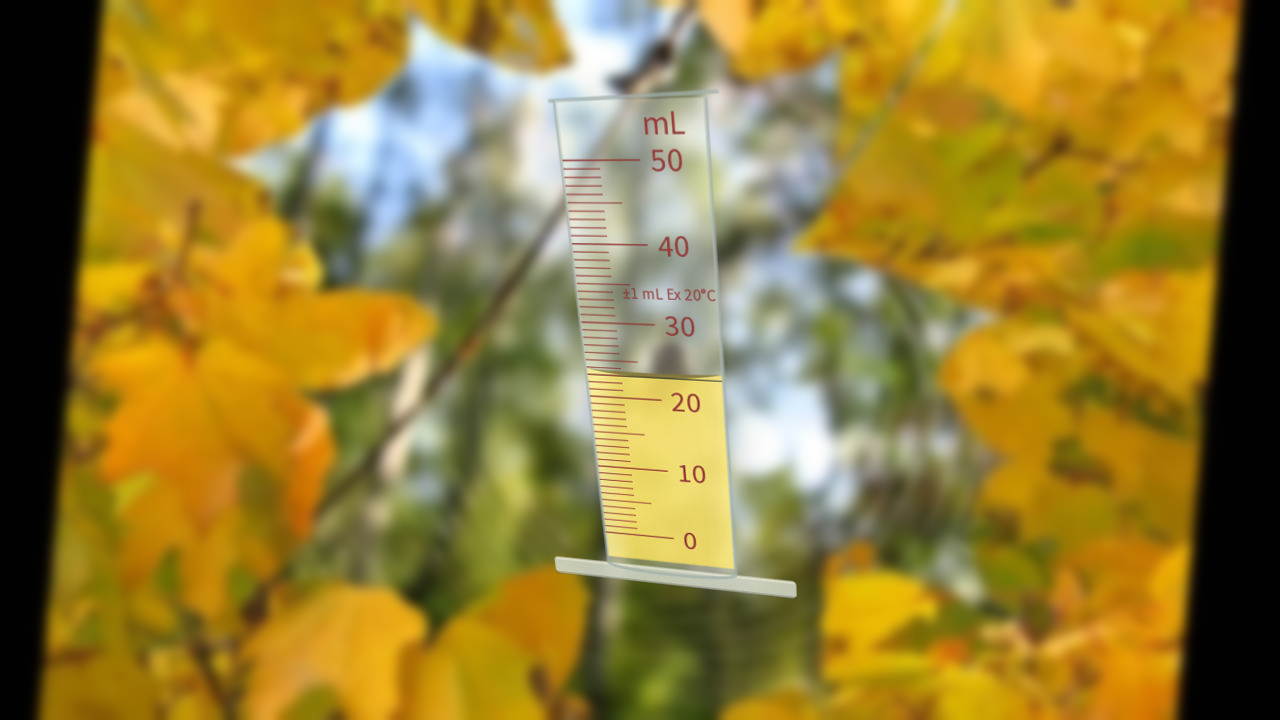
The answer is value=23 unit=mL
